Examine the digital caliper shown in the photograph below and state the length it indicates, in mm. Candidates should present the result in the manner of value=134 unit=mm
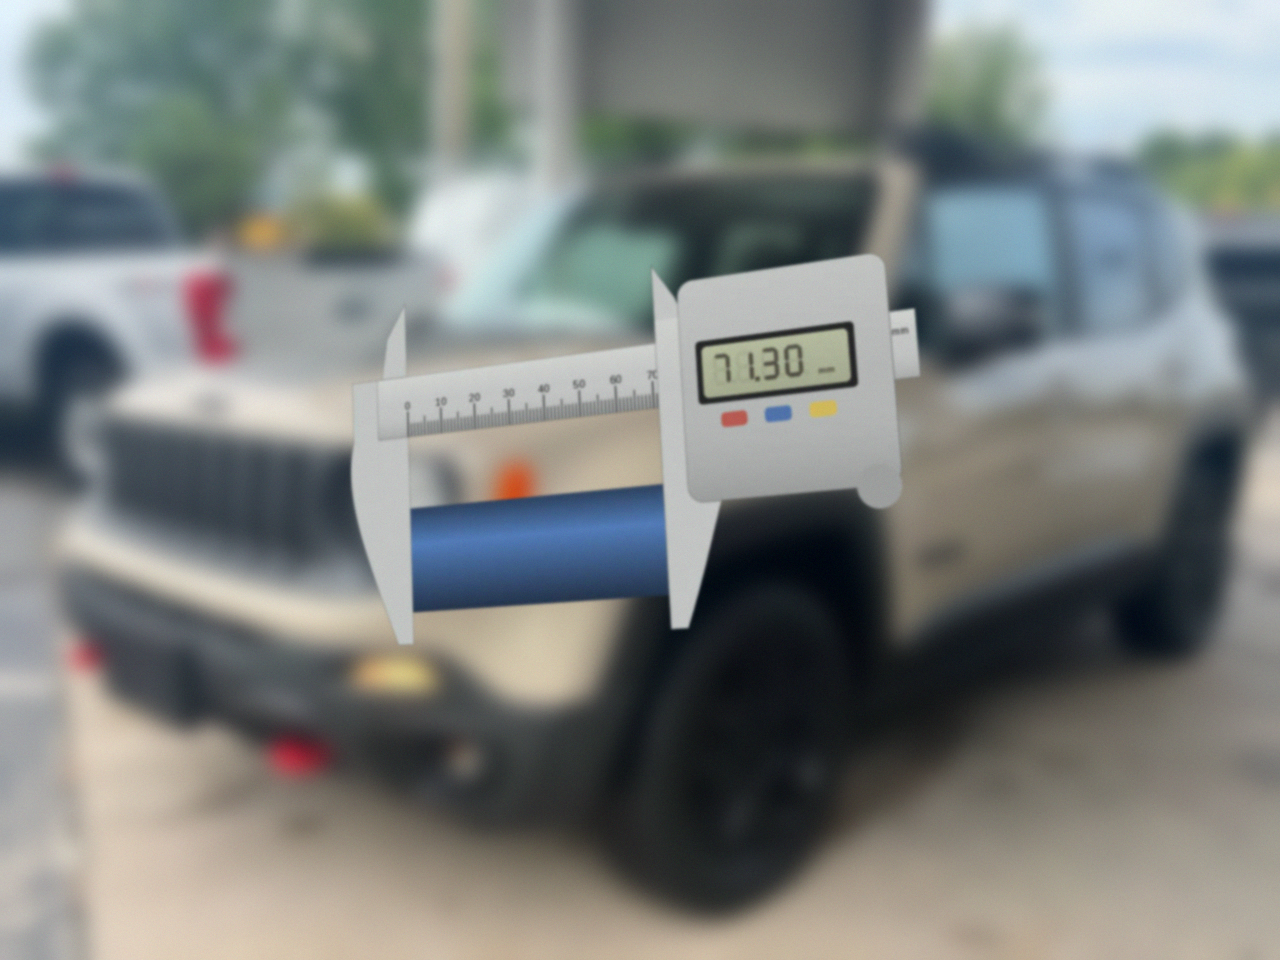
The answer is value=71.30 unit=mm
